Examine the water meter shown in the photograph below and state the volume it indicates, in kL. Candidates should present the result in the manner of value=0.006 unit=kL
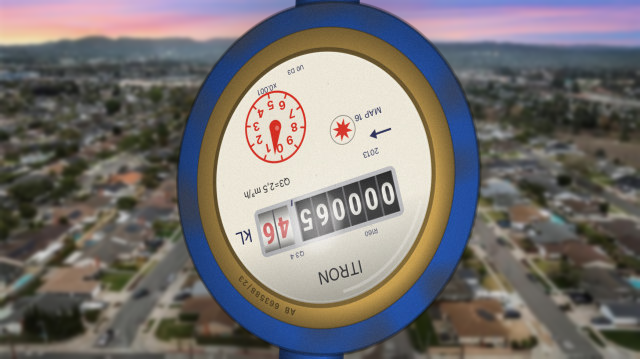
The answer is value=65.460 unit=kL
